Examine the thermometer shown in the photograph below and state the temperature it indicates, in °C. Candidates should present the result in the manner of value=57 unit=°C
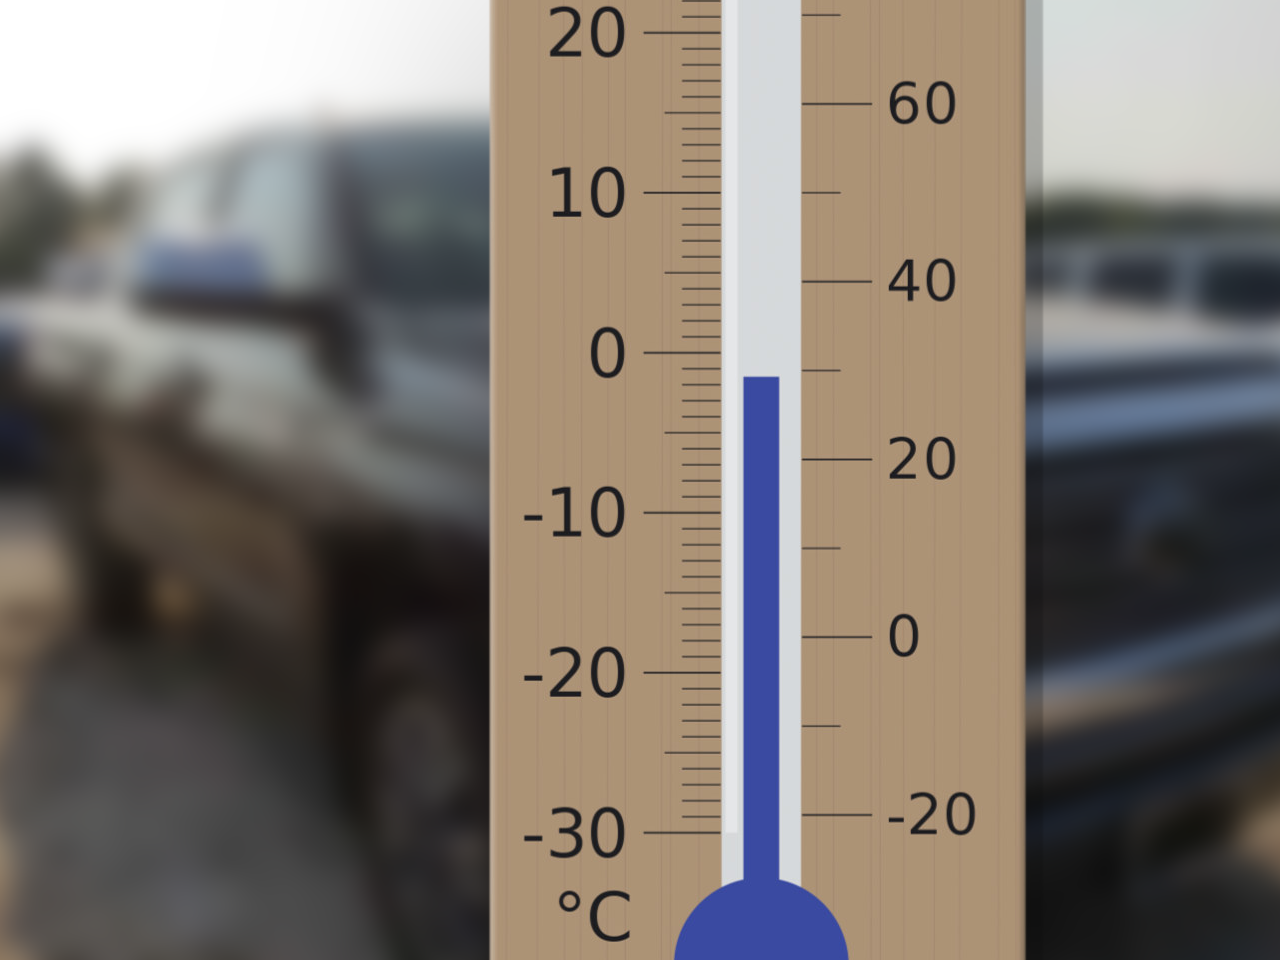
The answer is value=-1.5 unit=°C
